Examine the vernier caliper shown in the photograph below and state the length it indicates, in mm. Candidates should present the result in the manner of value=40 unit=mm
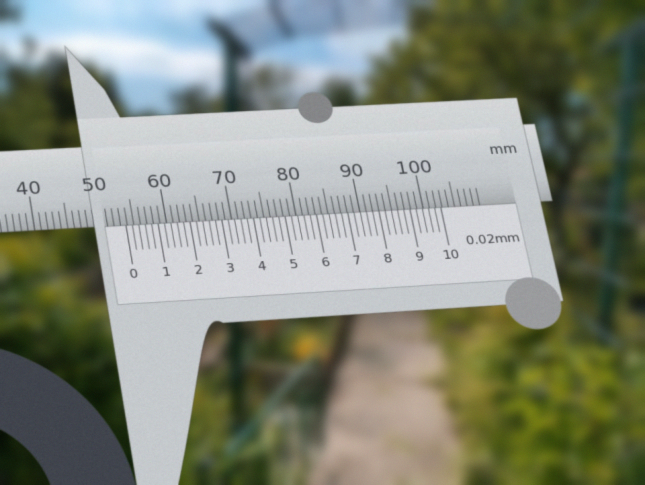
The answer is value=53.8 unit=mm
